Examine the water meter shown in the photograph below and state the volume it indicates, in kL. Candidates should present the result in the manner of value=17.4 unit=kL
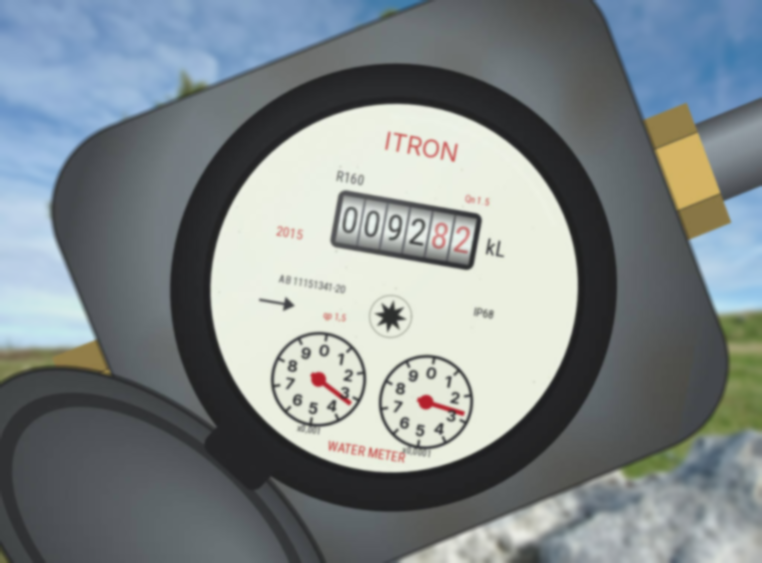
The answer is value=92.8232 unit=kL
